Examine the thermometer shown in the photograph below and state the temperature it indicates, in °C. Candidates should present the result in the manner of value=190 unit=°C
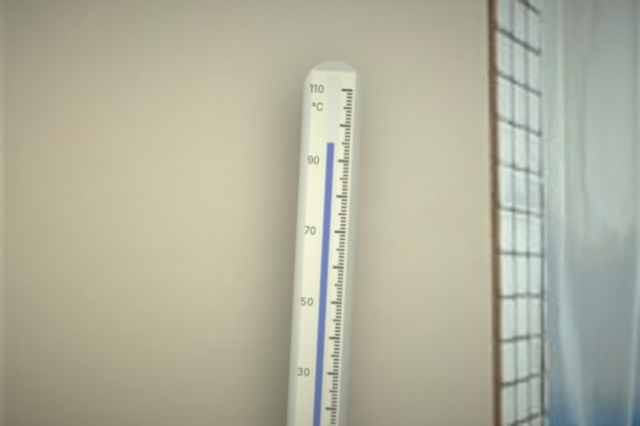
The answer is value=95 unit=°C
